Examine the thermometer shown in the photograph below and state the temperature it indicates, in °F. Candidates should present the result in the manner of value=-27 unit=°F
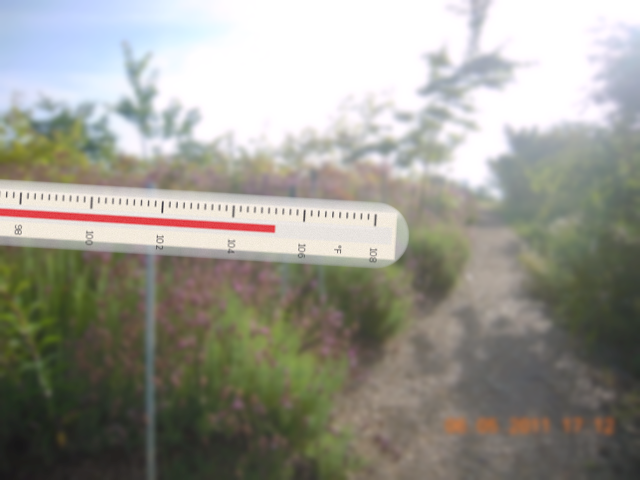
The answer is value=105.2 unit=°F
